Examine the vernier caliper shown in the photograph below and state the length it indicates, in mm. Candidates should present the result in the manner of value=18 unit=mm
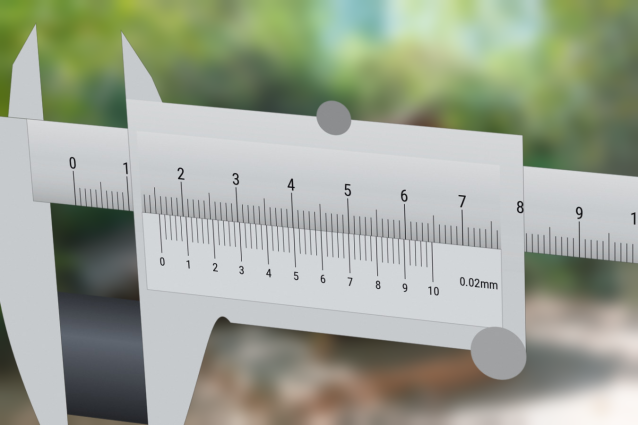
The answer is value=15.6 unit=mm
